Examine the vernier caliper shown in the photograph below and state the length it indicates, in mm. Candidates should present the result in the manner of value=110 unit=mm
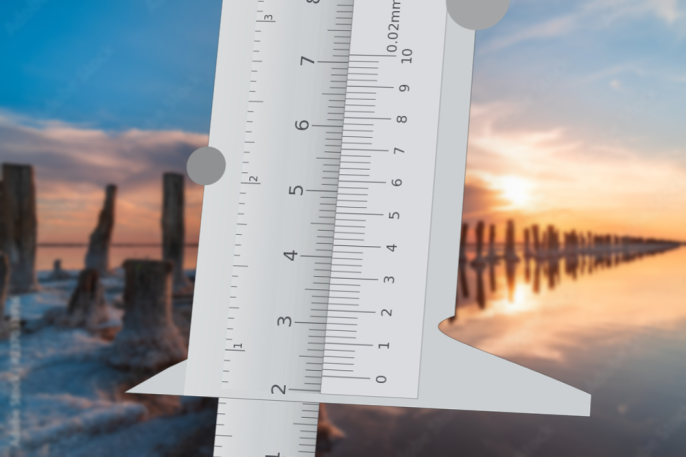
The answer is value=22.2 unit=mm
